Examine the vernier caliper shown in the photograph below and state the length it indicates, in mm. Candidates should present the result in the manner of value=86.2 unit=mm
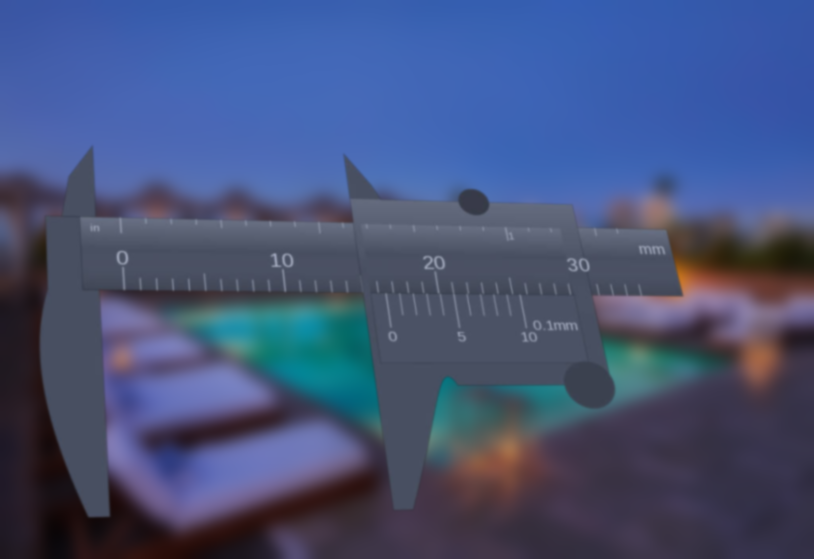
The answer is value=16.5 unit=mm
